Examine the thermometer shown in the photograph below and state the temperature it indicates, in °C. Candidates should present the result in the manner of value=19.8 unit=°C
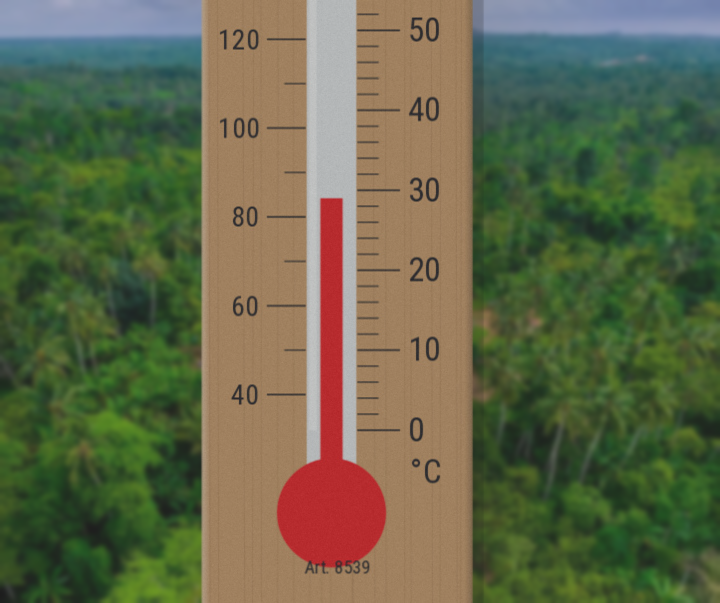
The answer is value=29 unit=°C
